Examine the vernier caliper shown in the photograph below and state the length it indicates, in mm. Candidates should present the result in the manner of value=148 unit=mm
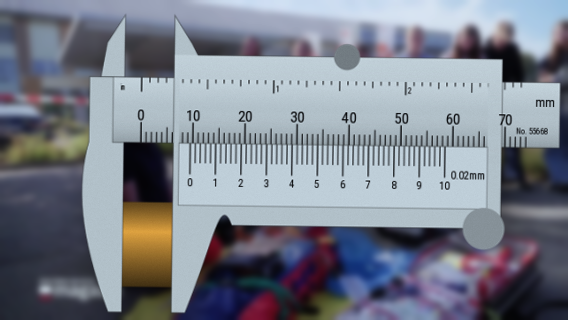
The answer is value=9.5 unit=mm
